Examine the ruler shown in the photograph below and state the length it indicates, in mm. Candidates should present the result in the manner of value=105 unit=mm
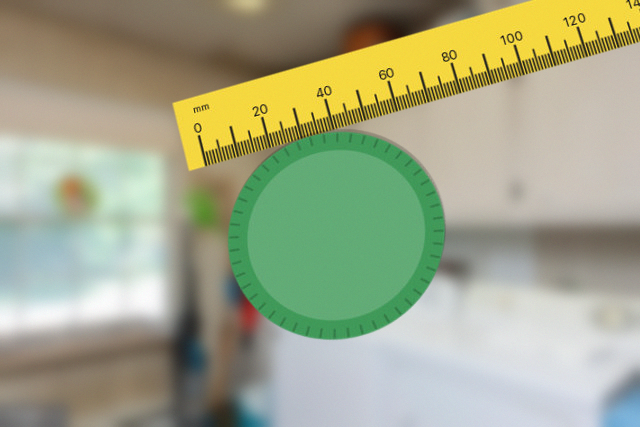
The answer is value=65 unit=mm
